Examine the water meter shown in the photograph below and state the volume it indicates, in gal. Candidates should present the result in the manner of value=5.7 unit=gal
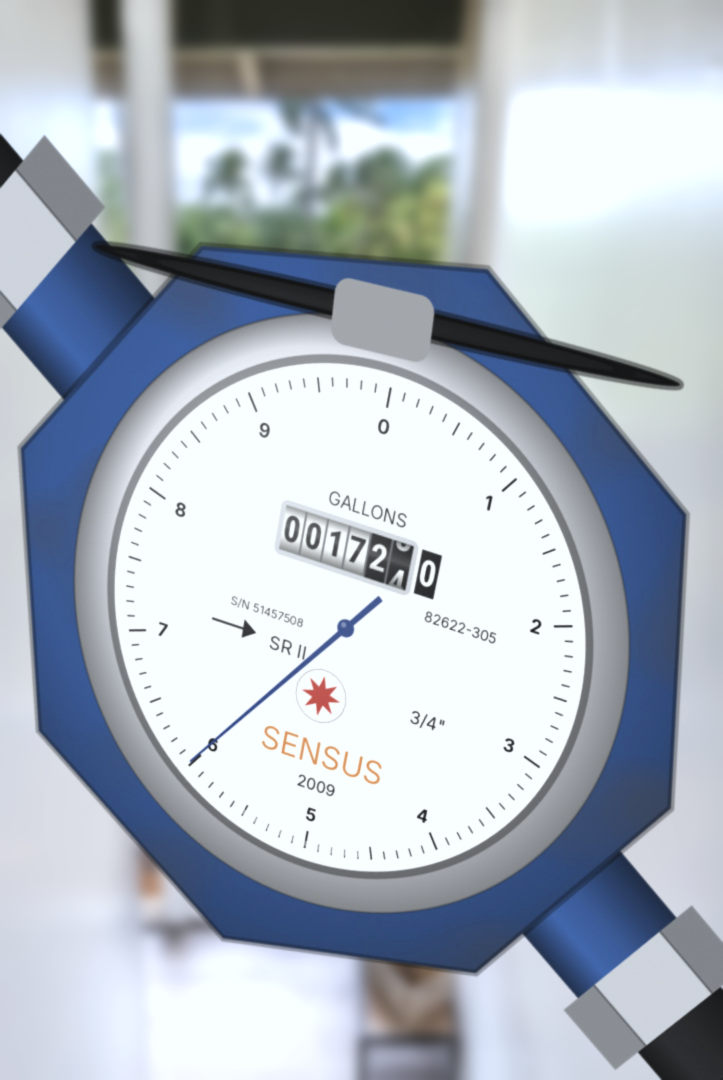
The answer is value=17236.0 unit=gal
